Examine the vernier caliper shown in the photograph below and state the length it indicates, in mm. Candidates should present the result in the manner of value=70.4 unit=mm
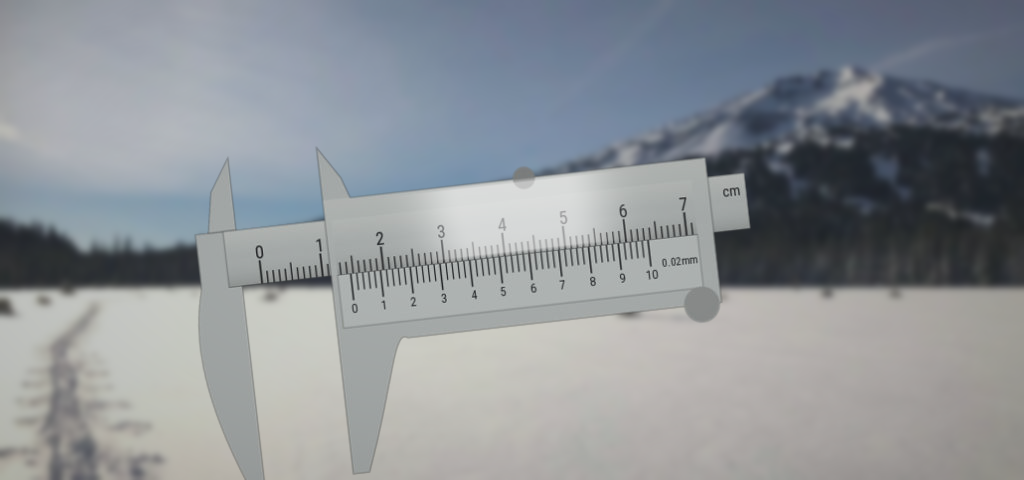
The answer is value=14.6 unit=mm
